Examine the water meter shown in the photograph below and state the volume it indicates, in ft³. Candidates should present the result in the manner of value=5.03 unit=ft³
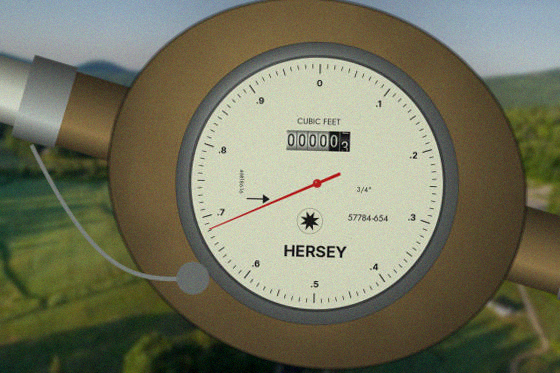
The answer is value=2.68 unit=ft³
